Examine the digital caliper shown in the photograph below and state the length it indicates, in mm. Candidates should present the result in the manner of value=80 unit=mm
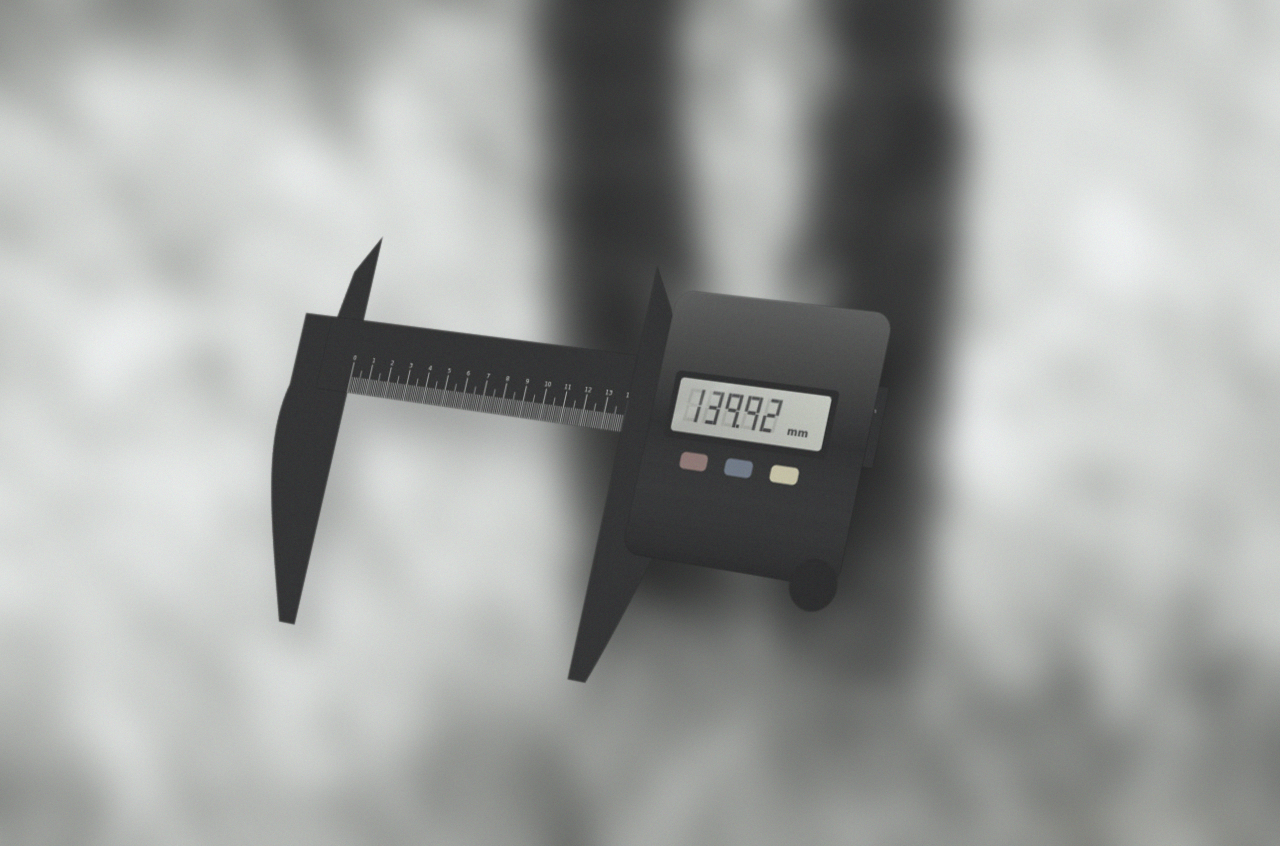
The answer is value=139.92 unit=mm
